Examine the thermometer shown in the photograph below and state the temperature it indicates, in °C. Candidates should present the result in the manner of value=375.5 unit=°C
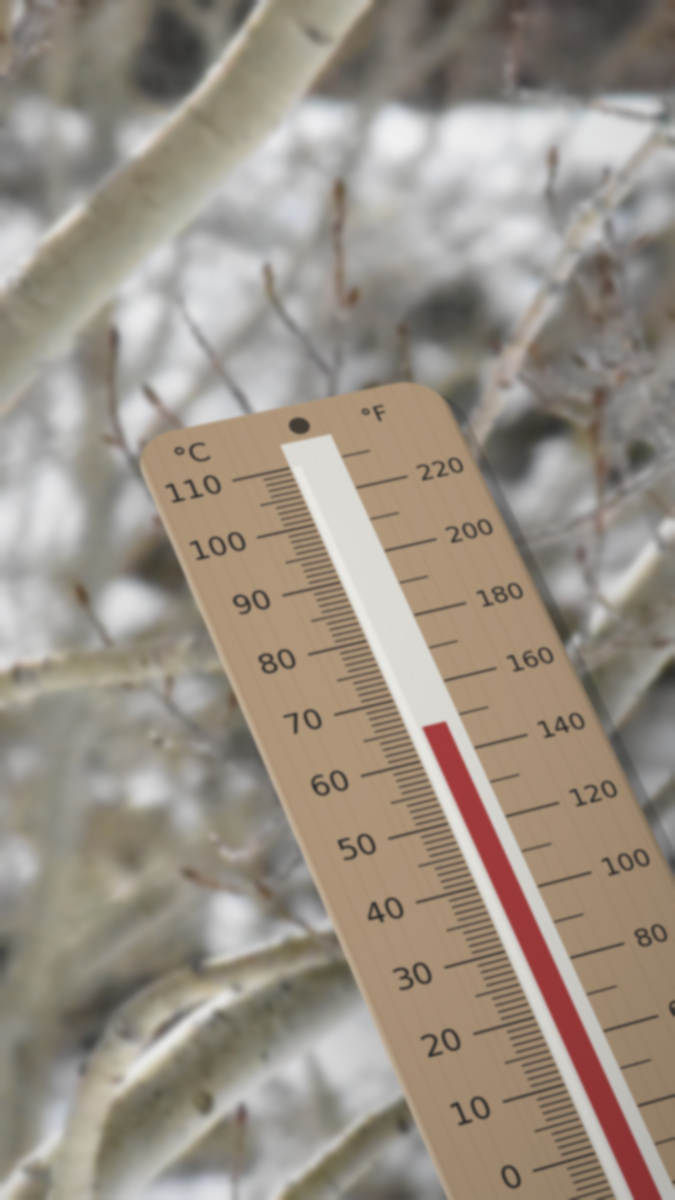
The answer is value=65 unit=°C
